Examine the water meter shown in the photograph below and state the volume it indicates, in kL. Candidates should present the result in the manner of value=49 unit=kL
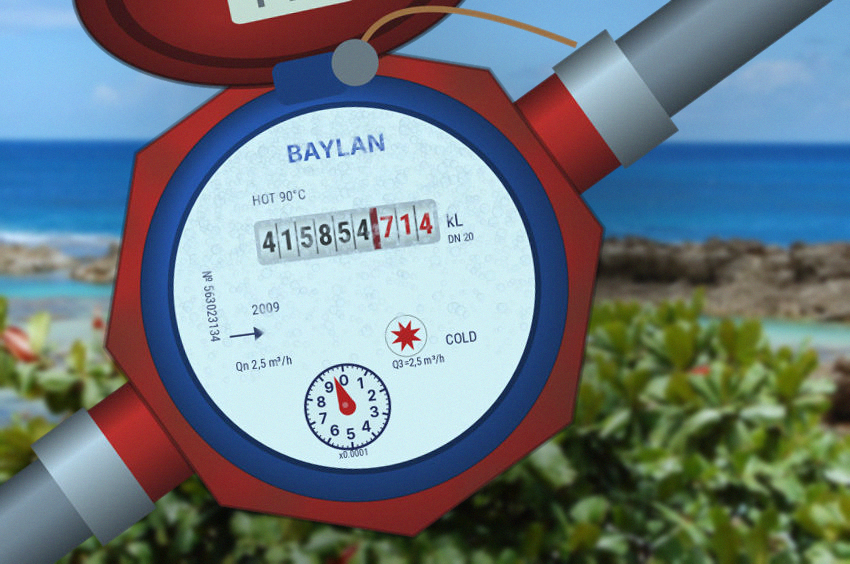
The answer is value=415854.7139 unit=kL
